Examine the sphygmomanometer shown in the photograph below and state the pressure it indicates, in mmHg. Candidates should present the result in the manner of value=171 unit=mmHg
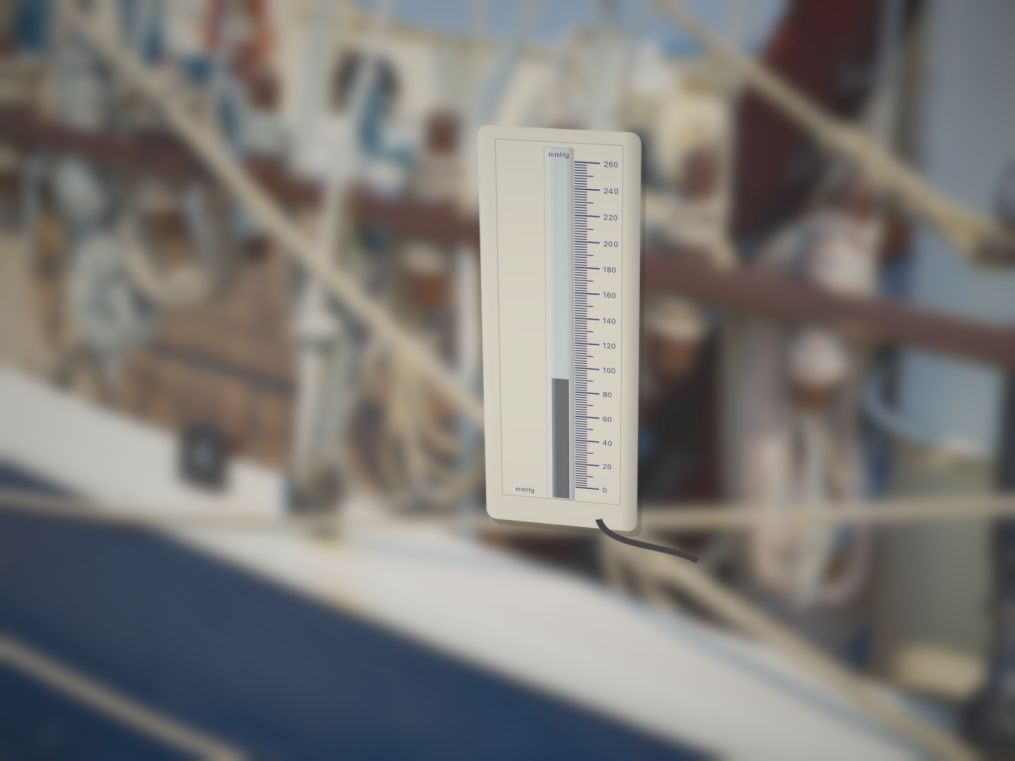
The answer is value=90 unit=mmHg
